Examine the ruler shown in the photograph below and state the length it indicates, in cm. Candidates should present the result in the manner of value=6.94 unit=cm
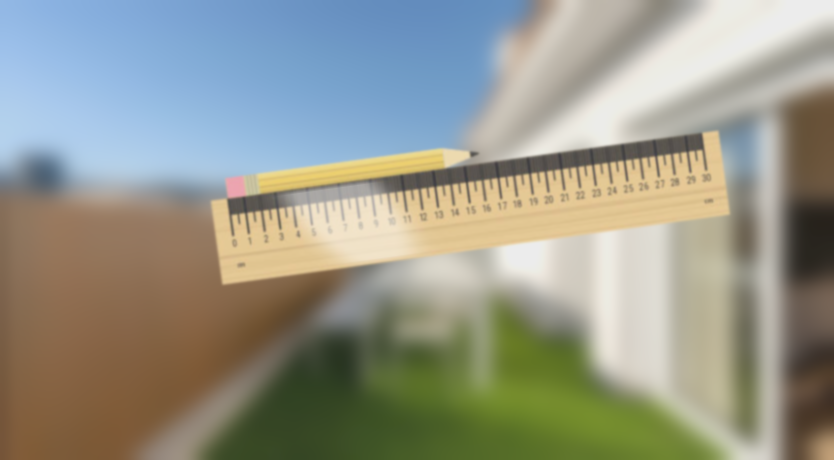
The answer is value=16 unit=cm
